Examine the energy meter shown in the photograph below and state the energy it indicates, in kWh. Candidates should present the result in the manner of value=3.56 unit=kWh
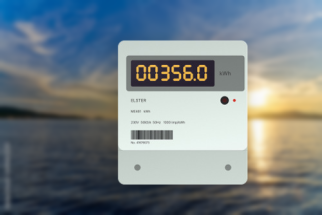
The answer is value=356.0 unit=kWh
